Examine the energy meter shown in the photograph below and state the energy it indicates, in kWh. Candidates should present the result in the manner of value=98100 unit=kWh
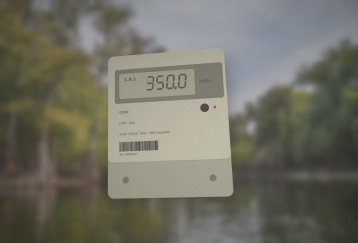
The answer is value=350.0 unit=kWh
